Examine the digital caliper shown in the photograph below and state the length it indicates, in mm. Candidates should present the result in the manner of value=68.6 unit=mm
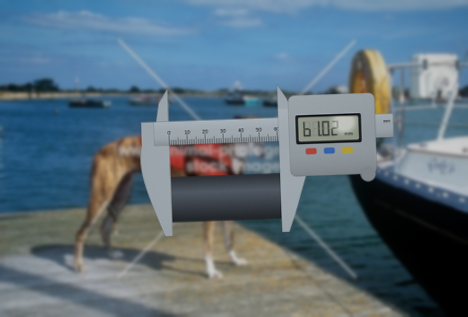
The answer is value=61.02 unit=mm
